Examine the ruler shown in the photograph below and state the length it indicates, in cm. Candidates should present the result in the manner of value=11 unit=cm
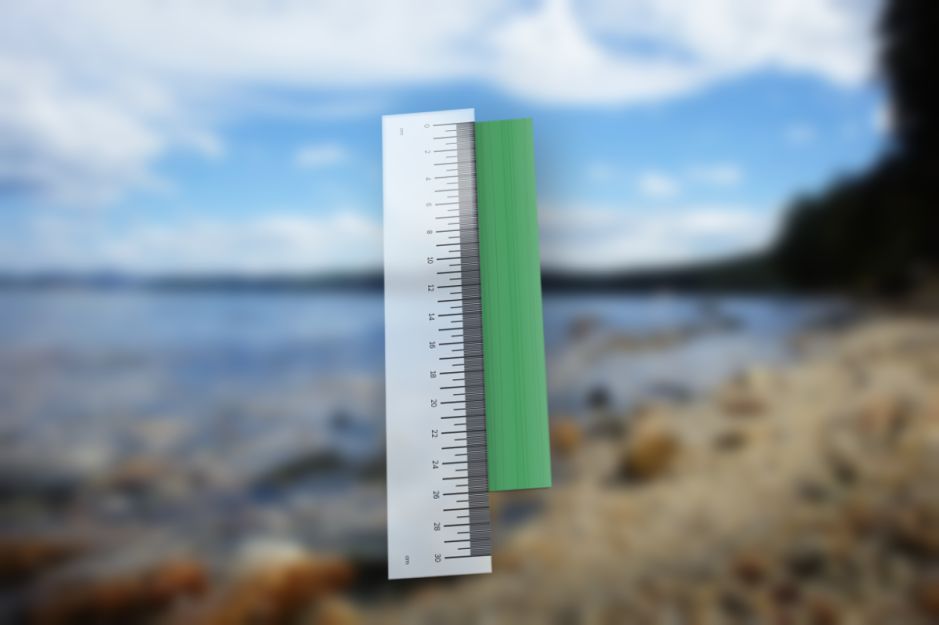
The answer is value=26 unit=cm
